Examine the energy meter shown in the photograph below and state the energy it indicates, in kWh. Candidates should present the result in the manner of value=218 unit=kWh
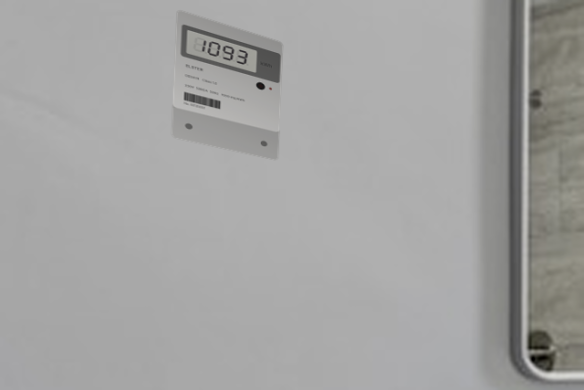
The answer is value=1093 unit=kWh
